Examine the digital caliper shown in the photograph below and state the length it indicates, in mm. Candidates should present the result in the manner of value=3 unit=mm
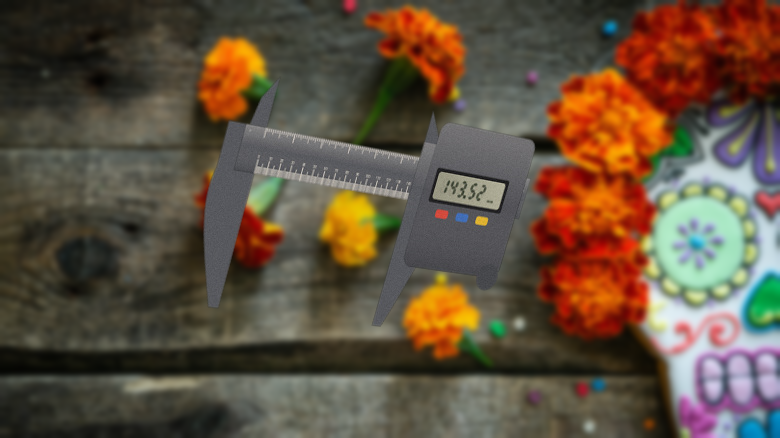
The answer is value=143.52 unit=mm
